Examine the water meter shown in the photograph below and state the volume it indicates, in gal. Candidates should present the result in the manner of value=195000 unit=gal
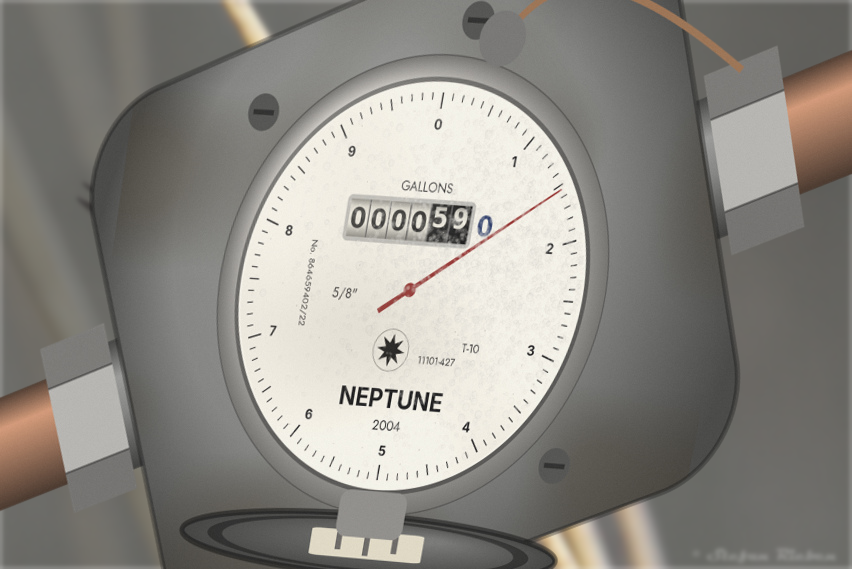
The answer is value=591.5 unit=gal
